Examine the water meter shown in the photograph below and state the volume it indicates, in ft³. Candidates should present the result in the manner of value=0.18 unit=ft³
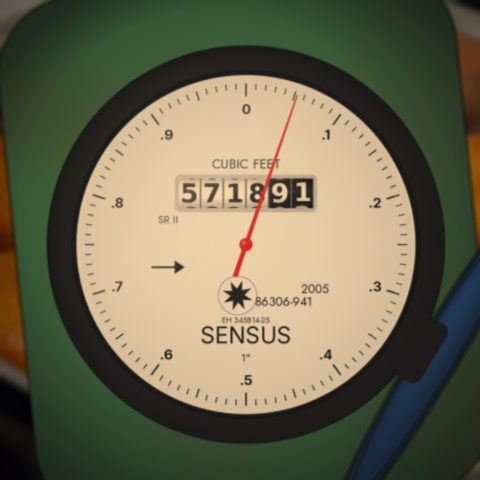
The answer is value=571891.05 unit=ft³
